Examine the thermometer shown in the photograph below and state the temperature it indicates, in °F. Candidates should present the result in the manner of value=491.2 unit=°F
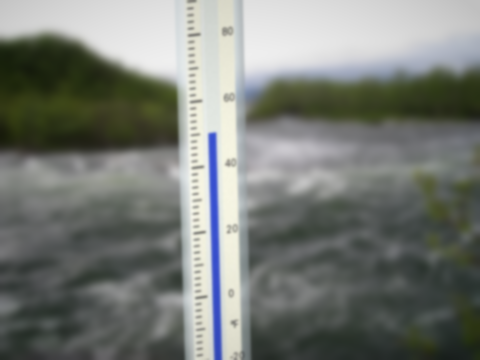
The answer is value=50 unit=°F
